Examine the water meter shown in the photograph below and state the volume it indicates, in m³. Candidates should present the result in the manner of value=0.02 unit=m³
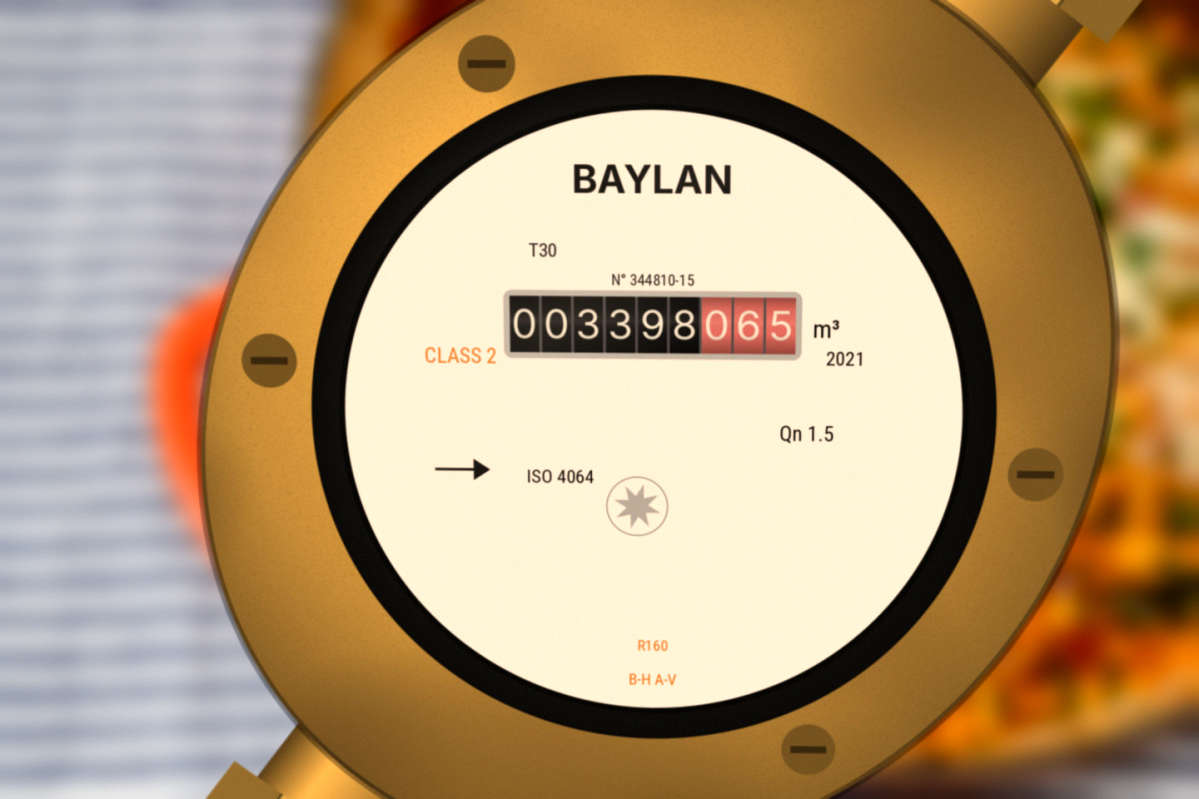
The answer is value=3398.065 unit=m³
